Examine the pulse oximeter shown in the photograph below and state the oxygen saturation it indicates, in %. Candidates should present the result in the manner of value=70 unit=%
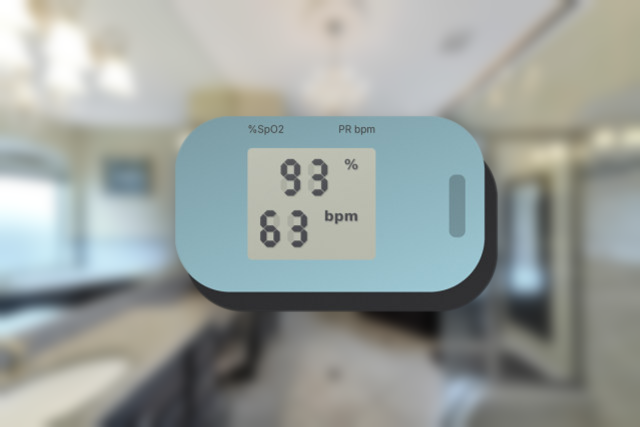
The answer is value=93 unit=%
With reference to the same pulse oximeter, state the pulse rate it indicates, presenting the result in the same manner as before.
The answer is value=63 unit=bpm
